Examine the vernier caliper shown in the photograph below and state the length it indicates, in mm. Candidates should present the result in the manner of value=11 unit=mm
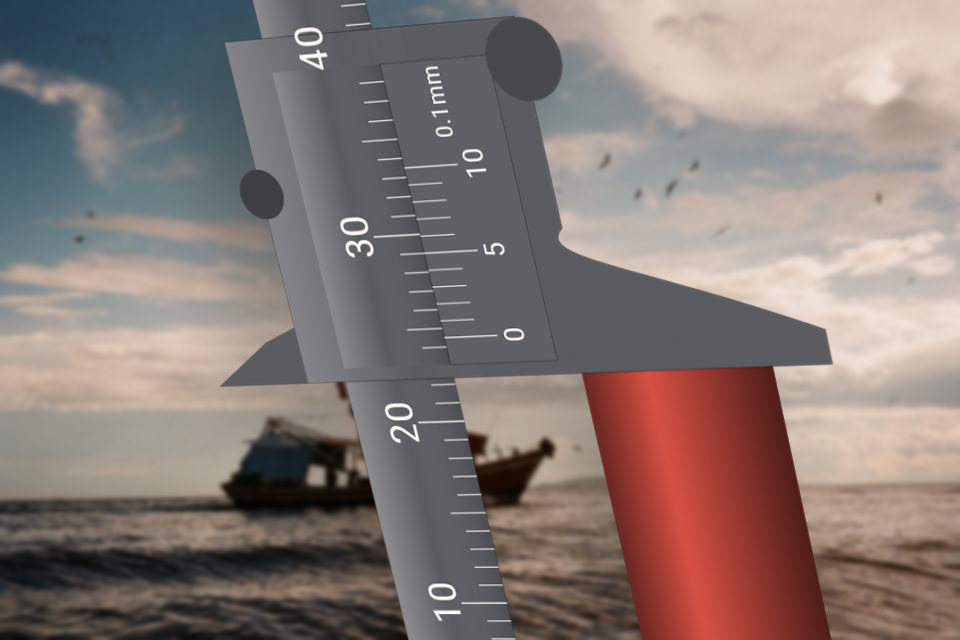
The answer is value=24.5 unit=mm
